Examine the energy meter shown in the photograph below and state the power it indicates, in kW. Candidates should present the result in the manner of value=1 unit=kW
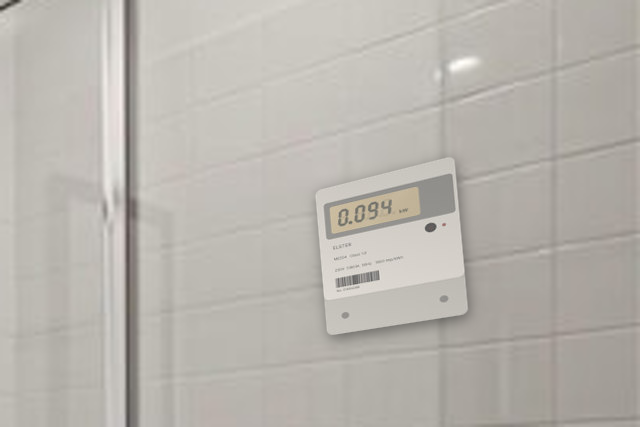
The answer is value=0.094 unit=kW
